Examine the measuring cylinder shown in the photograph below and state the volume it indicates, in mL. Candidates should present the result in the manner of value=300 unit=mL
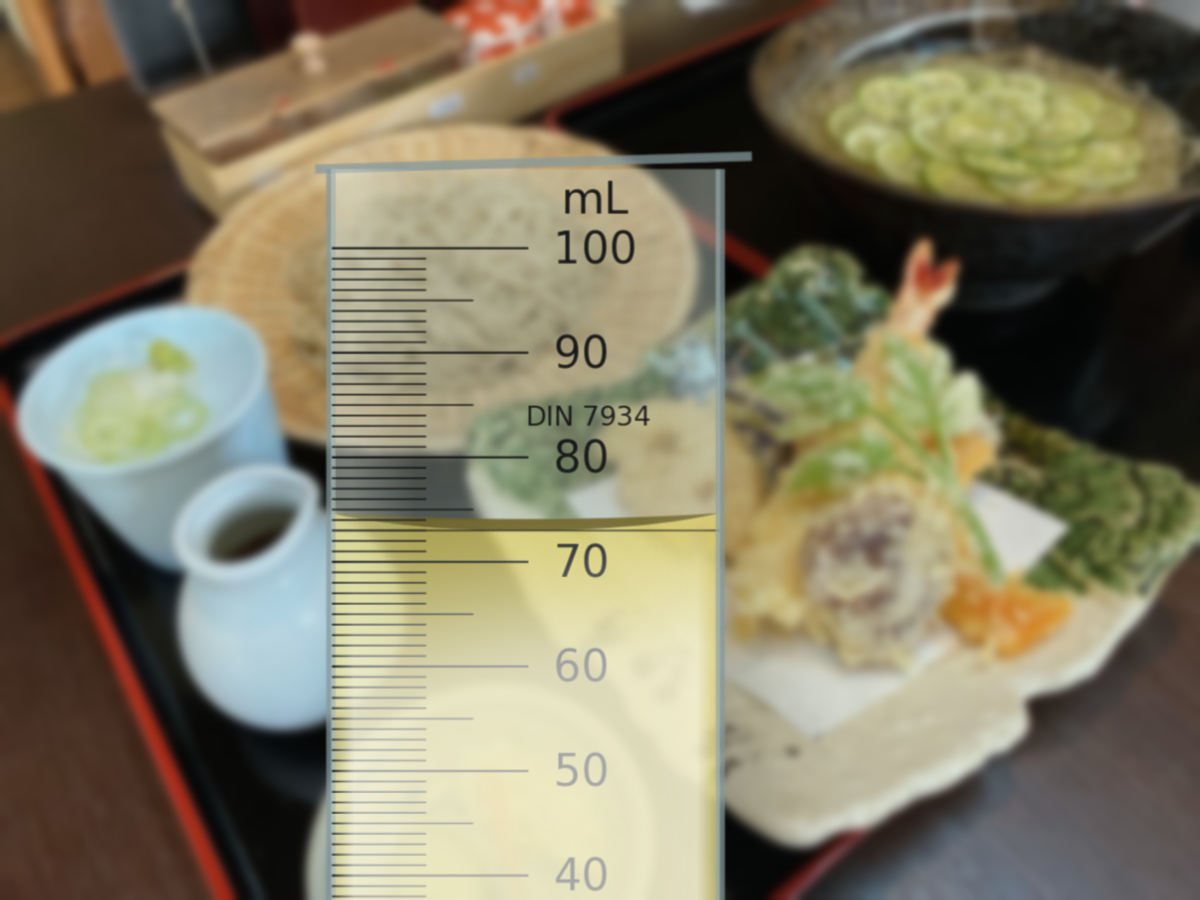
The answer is value=73 unit=mL
